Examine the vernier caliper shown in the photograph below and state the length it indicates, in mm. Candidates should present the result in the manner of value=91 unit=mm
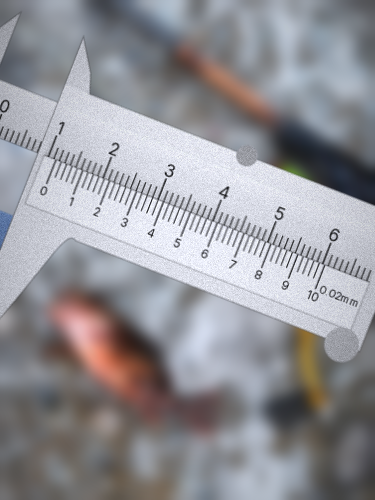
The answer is value=11.4 unit=mm
